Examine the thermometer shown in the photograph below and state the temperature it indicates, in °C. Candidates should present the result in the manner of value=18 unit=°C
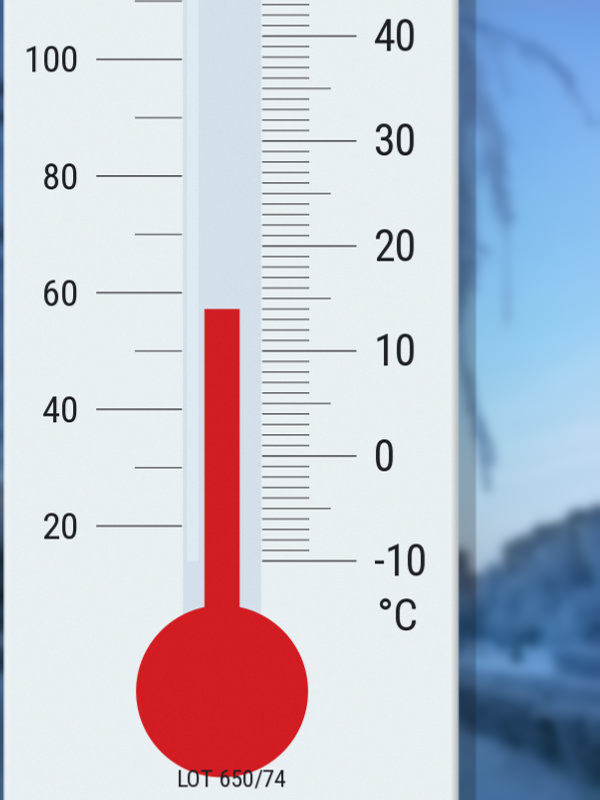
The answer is value=14 unit=°C
